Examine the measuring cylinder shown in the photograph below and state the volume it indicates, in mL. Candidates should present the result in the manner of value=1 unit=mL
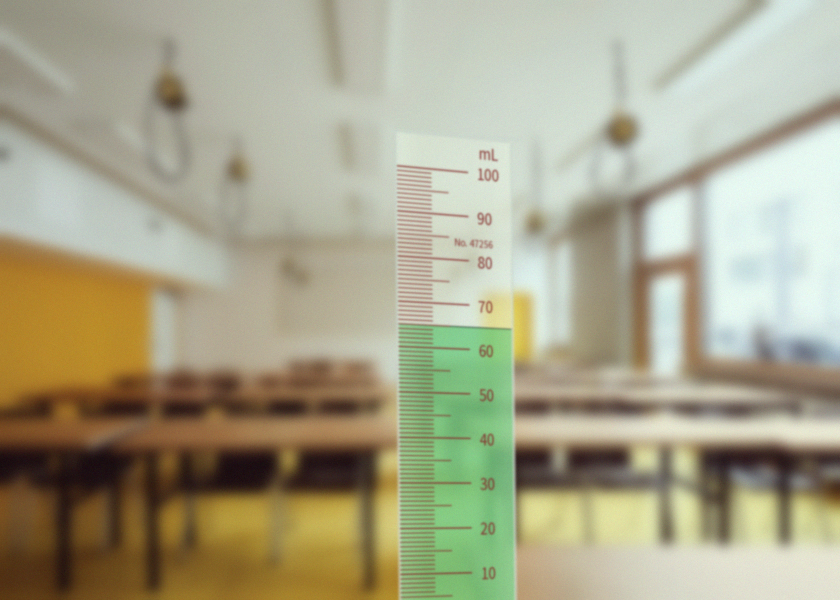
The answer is value=65 unit=mL
